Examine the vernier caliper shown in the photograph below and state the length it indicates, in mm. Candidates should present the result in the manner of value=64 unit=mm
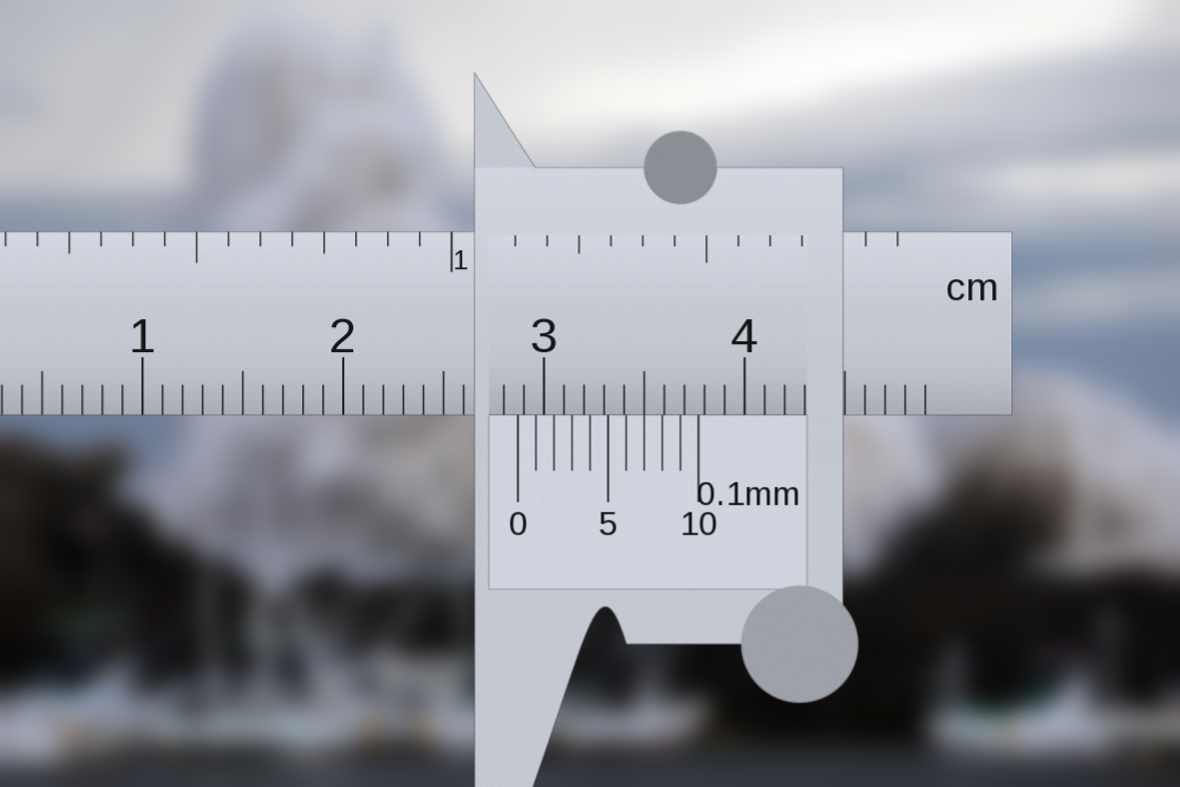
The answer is value=28.7 unit=mm
